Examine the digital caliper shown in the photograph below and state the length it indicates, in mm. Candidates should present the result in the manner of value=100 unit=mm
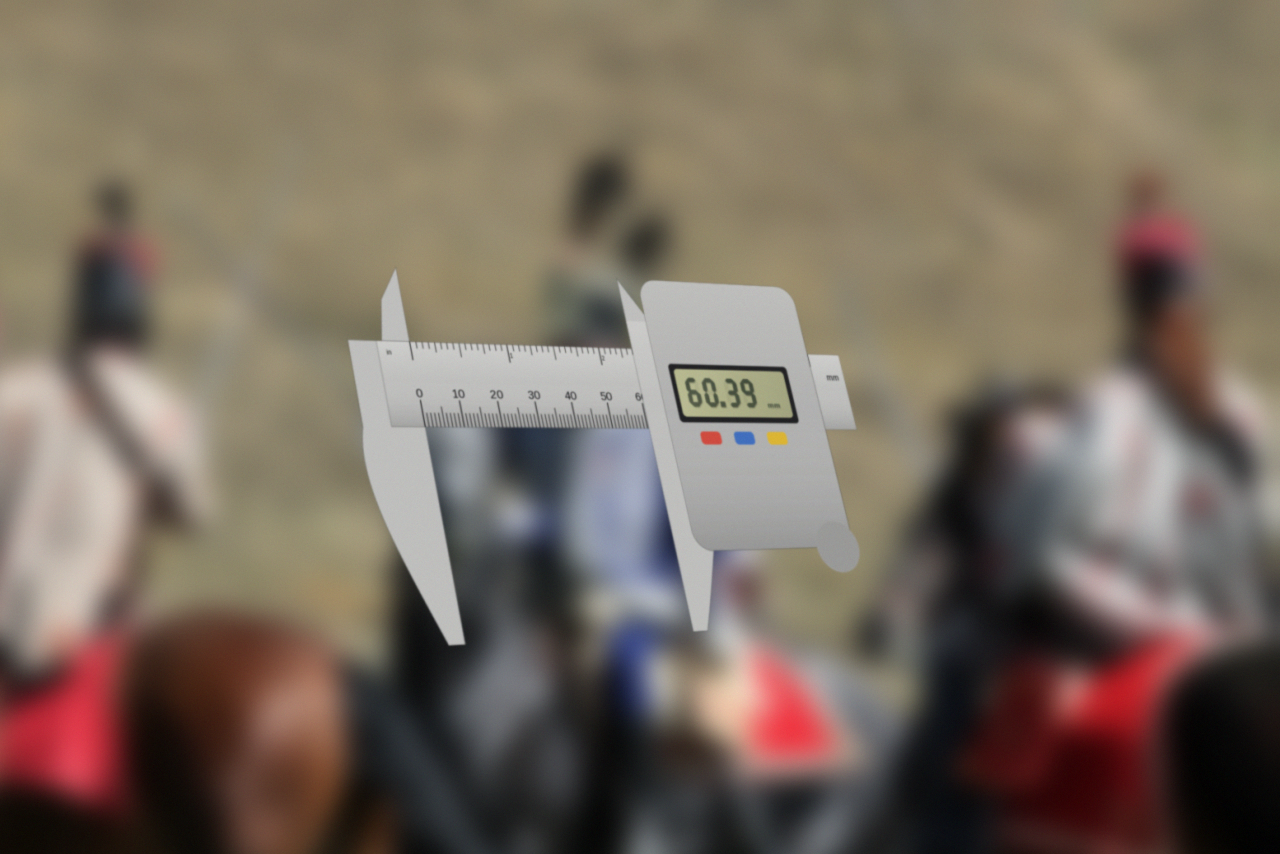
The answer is value=60.39 unit=mm
